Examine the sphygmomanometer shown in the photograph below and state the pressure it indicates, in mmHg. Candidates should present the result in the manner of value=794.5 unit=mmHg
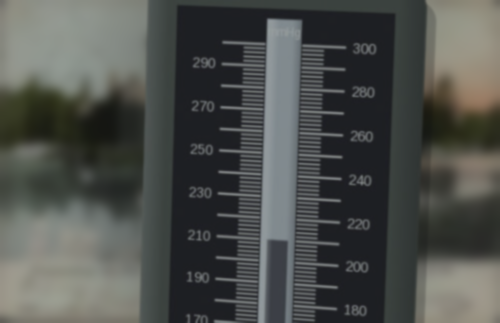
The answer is value=210 unit=mmHg
